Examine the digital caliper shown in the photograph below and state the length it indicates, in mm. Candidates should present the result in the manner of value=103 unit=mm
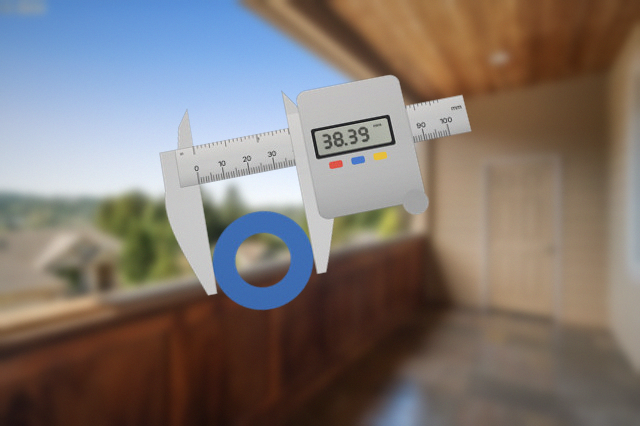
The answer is value=38.39 unit=mm
